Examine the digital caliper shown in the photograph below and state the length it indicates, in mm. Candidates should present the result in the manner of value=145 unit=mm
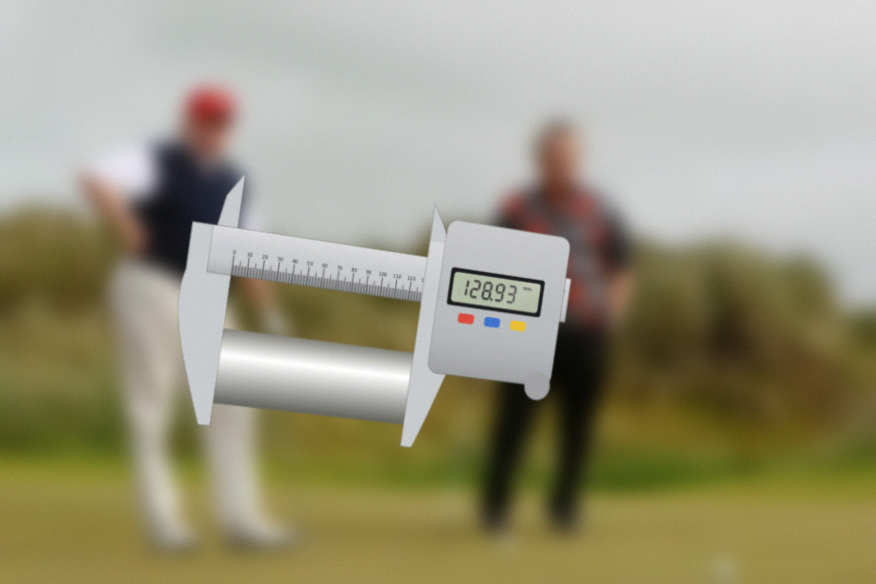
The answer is value=128.93 unit=mm
